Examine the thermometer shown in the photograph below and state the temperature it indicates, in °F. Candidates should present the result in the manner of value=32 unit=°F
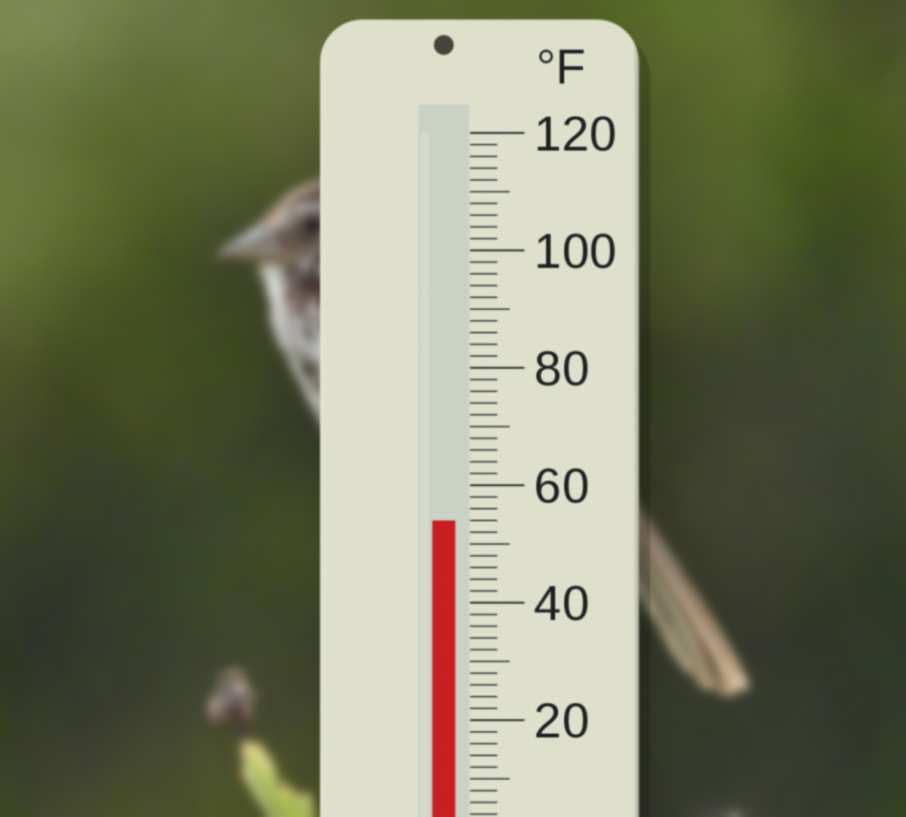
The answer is value=54 unit=°F
